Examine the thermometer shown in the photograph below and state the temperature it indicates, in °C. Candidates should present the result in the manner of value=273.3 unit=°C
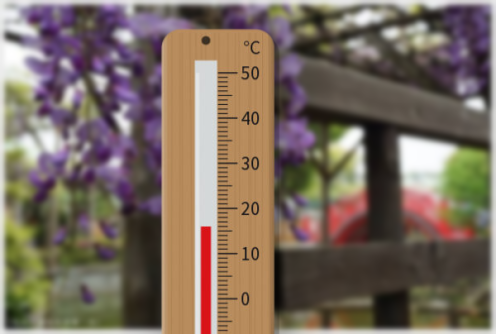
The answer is value=16 unit=°C
